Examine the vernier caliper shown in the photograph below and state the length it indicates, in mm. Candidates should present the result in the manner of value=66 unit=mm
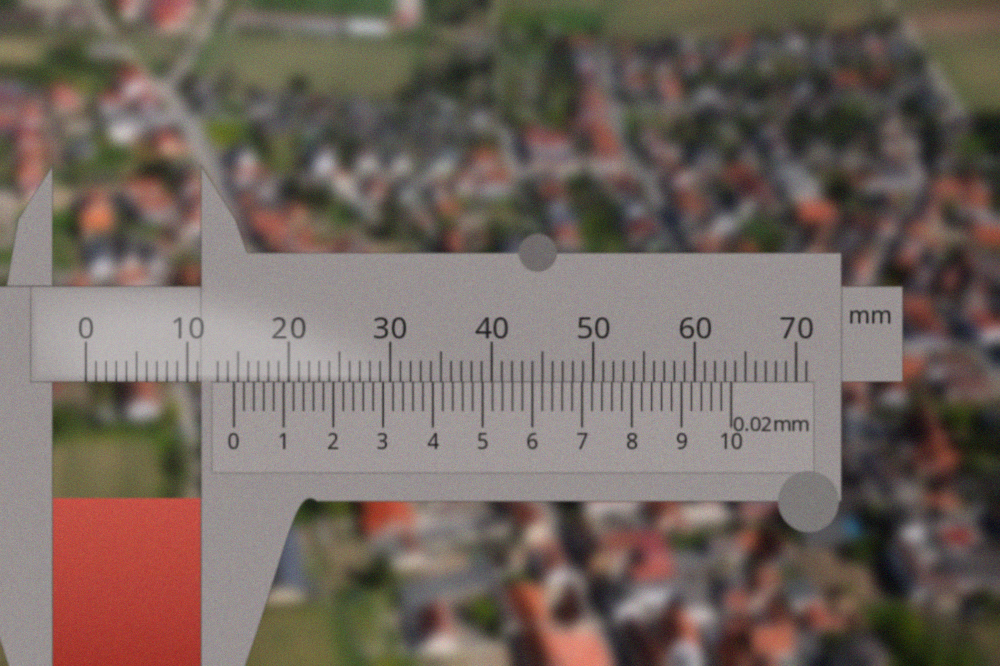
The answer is value=14.6 unit=mm
